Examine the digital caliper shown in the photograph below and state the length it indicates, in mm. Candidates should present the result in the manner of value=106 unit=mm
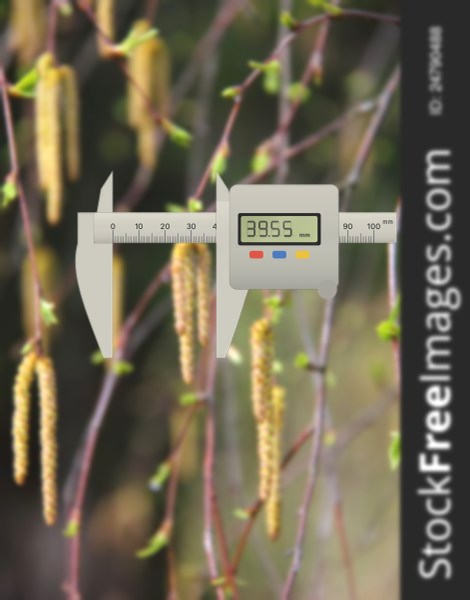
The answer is value=39.55 unit=mm
